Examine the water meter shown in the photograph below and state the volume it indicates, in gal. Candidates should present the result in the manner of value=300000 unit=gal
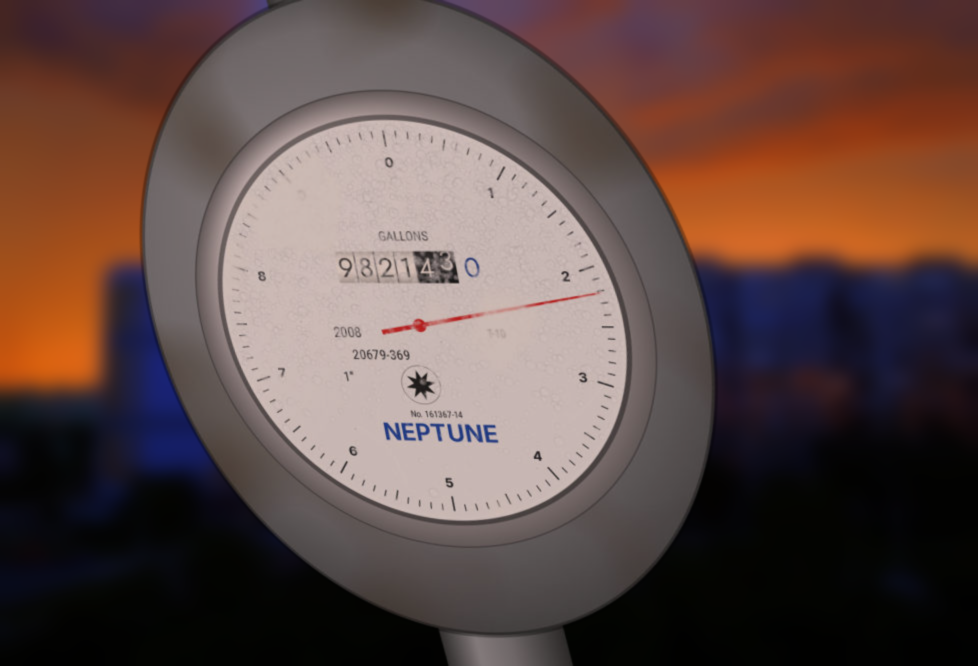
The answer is value=9821432.2 unit=gal
